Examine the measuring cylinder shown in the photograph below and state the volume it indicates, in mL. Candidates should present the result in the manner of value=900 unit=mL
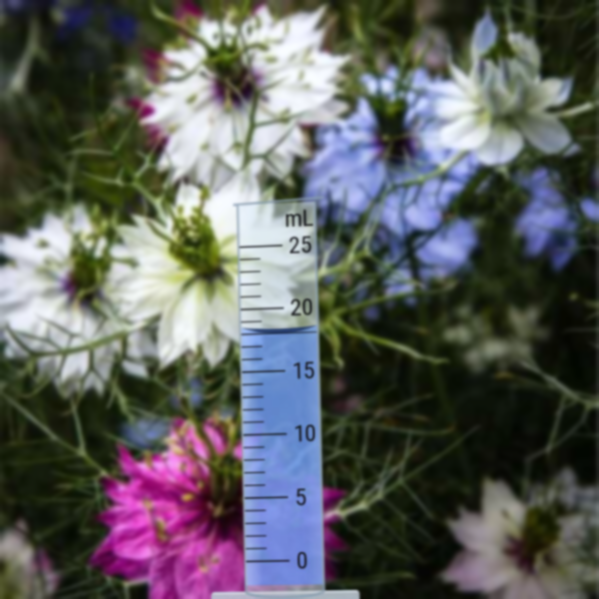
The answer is value=18 unit=mL
